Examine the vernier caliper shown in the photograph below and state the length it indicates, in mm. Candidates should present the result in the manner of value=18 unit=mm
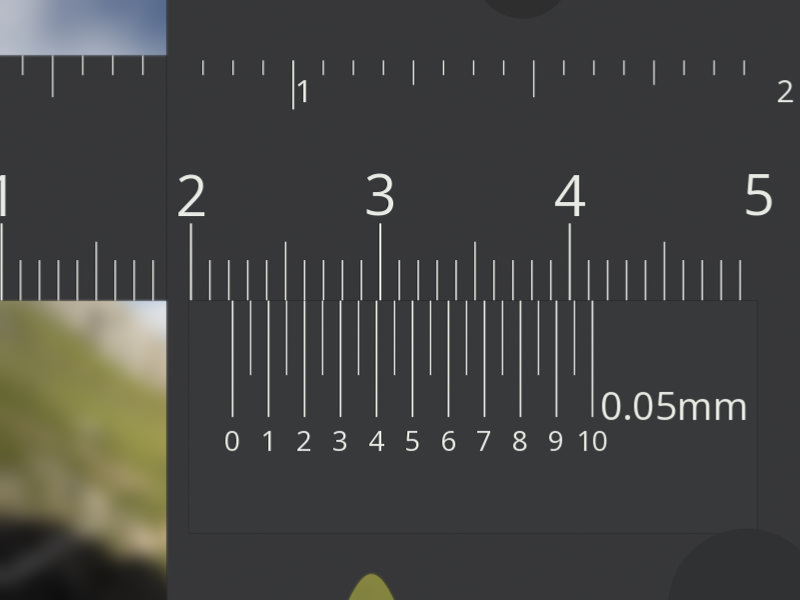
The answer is value=22.2 unit=mm
